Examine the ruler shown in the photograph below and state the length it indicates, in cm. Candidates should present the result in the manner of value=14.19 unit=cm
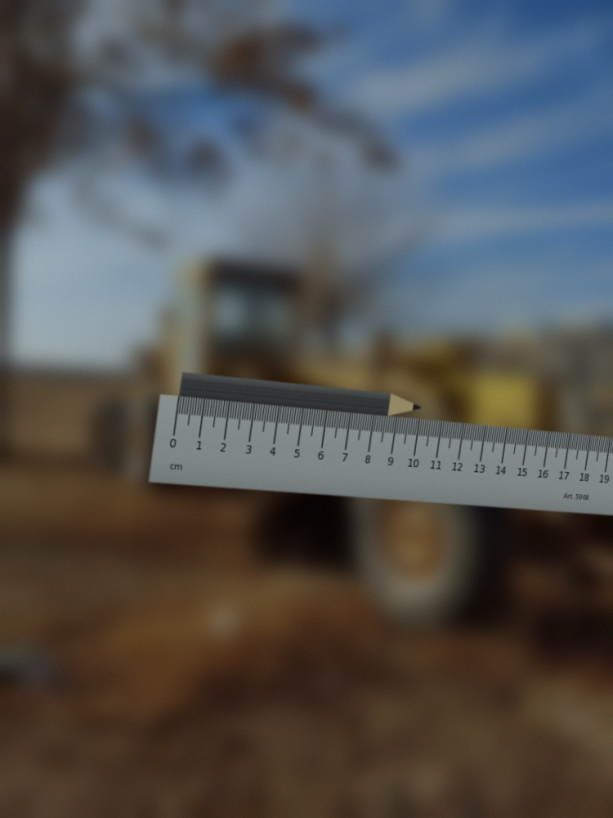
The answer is value=10 unit=cm
